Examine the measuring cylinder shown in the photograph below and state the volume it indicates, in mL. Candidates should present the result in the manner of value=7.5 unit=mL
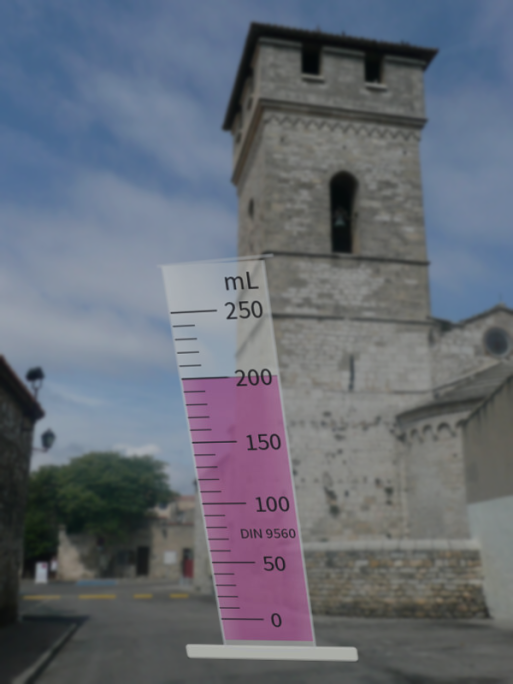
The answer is value=200 unit=mL
